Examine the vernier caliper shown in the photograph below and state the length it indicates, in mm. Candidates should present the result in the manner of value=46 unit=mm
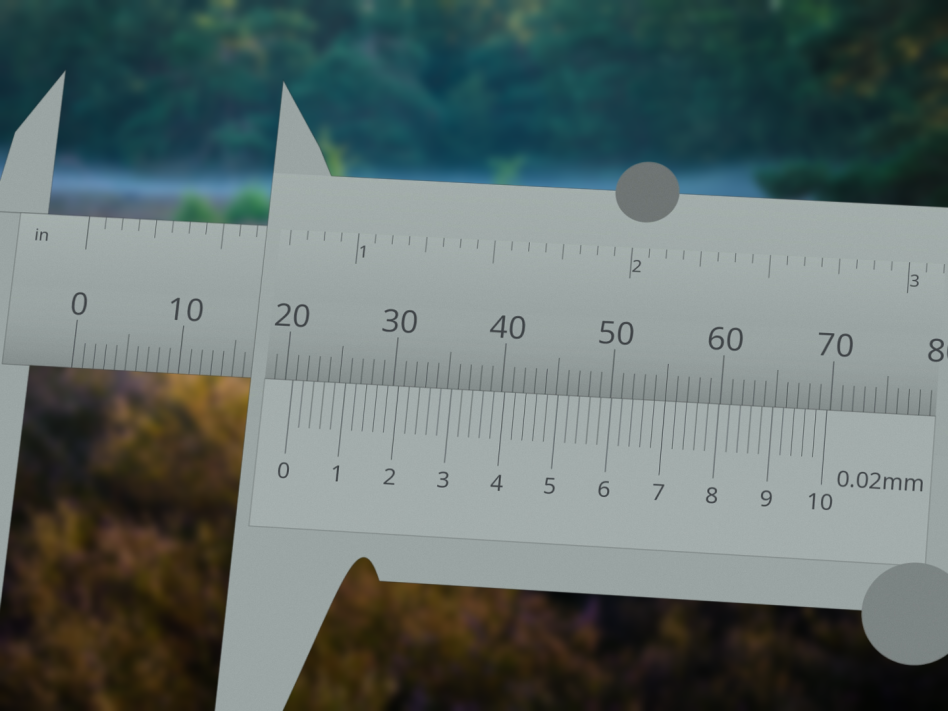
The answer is value=20.7 unit=mm
